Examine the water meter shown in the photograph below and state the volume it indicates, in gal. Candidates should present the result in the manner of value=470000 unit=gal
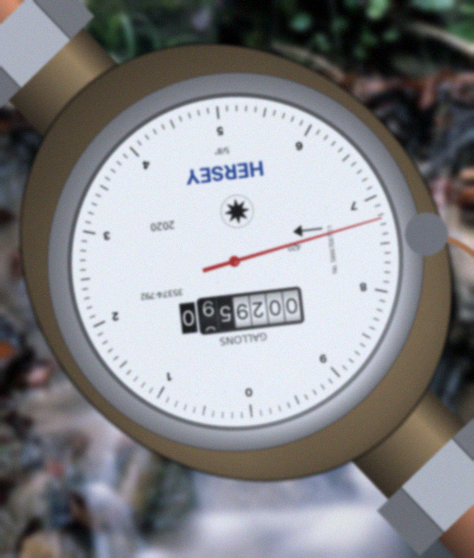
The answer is value=29587.2 unit=gal
